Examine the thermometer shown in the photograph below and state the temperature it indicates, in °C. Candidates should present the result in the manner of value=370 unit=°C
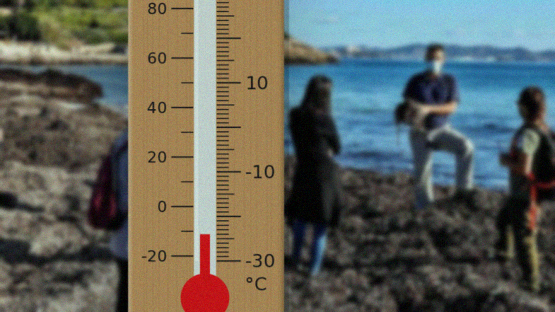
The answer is value=-24 unit=°C
